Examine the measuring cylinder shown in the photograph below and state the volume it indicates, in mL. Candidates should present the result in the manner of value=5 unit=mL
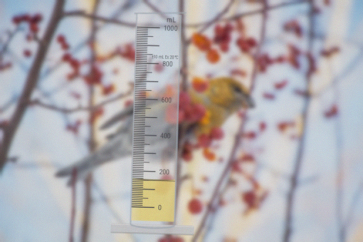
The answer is value=150 unit=mL
